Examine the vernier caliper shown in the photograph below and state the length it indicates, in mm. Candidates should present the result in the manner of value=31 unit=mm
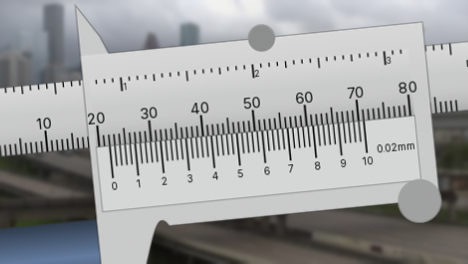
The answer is value=22.0 unit=mm
